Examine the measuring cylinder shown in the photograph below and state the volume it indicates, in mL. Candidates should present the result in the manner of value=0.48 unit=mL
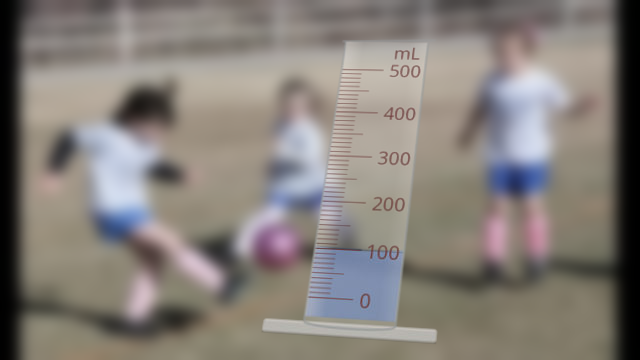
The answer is value=100 unit=mL
